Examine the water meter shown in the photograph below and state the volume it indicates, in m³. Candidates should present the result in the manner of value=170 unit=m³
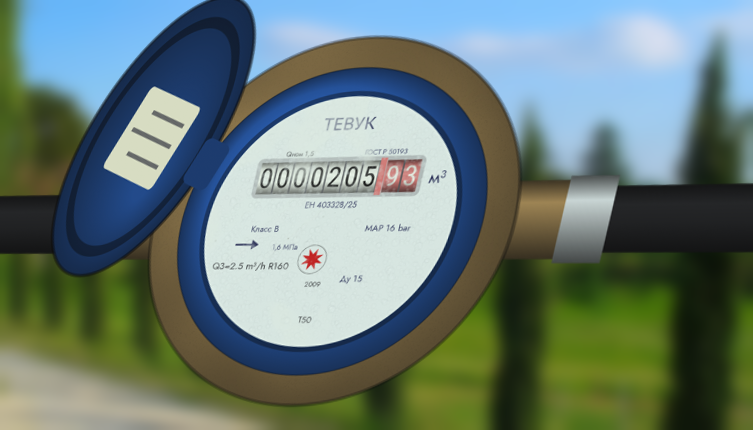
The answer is value=205.93 unit=m³
